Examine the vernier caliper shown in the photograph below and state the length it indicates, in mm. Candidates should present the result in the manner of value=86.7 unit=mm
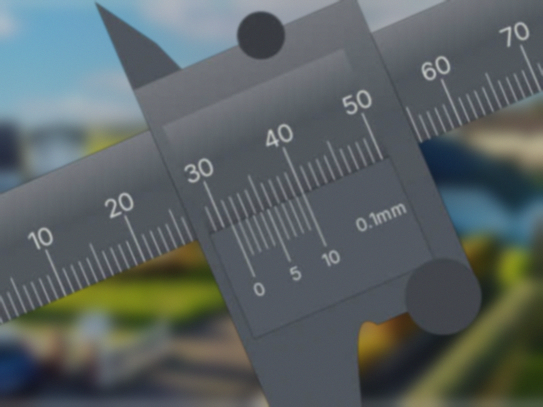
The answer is value=31.0 unit=mm
